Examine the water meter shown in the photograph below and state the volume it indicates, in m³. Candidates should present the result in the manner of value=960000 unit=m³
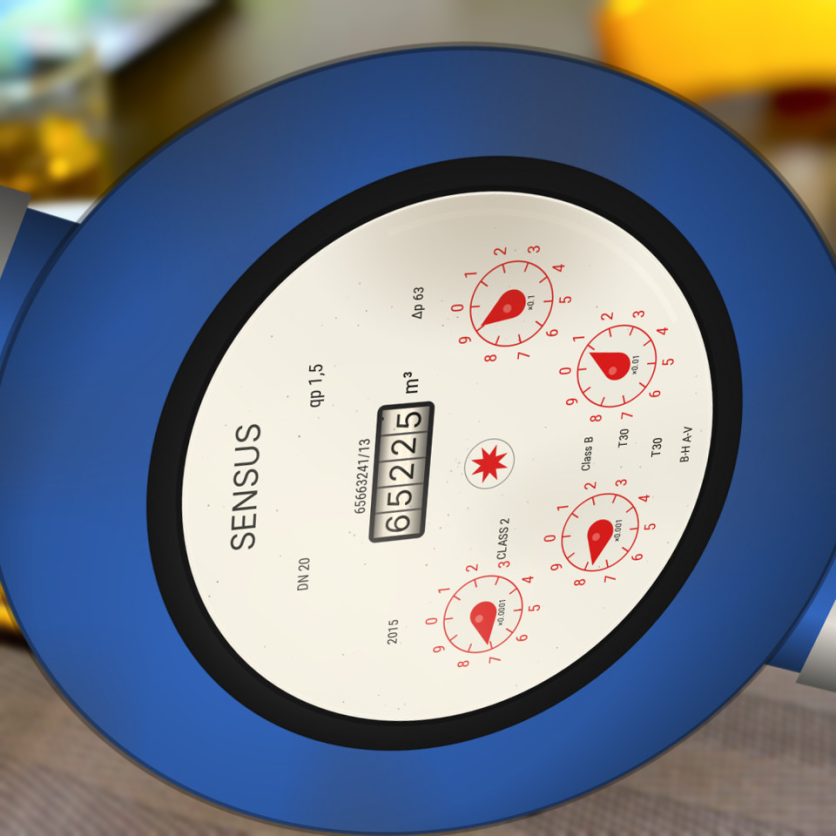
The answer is value=65224.9077 unit=m³
